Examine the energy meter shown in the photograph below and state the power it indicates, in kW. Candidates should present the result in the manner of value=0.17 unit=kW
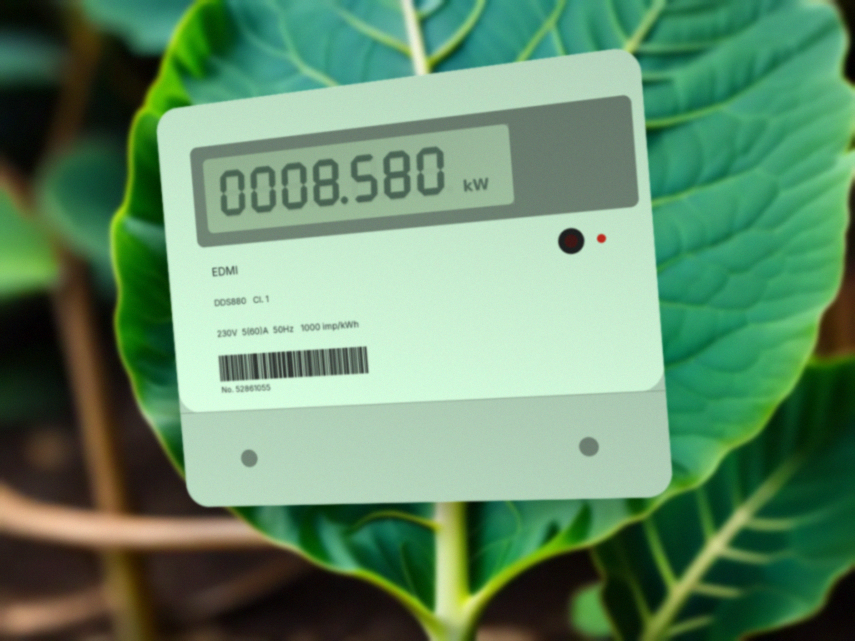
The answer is value=8.580 unit=kW
